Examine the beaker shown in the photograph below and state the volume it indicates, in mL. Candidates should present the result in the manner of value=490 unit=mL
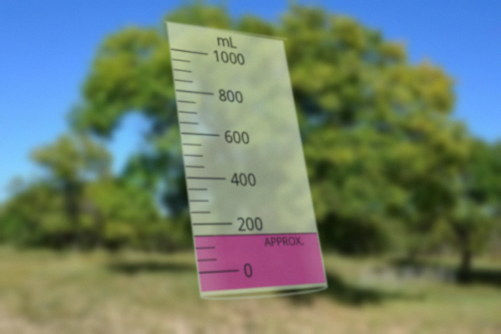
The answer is value=150 unit=mL
